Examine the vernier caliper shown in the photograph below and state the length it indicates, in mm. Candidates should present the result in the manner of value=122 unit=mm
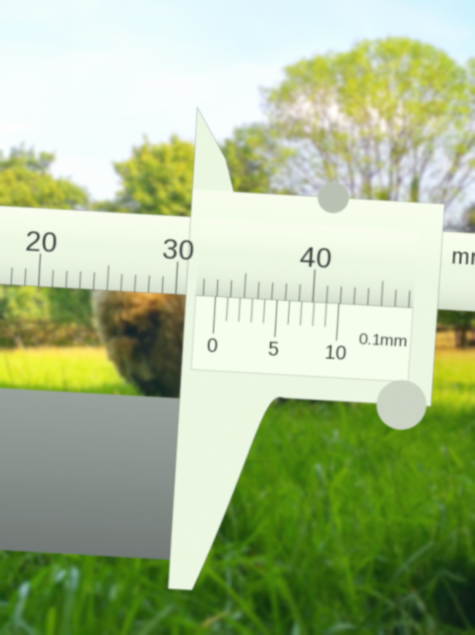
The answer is value=32.9 unit=mm
